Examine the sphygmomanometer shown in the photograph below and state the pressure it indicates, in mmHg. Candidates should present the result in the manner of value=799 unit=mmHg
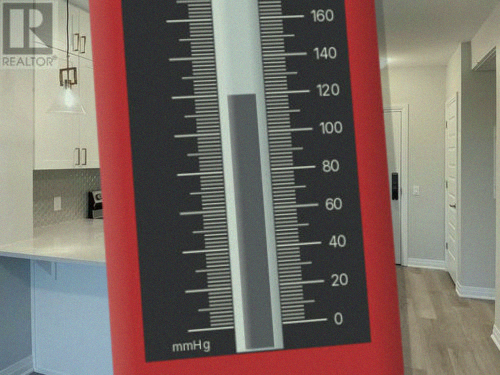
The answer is value=120 unit=mmHg
